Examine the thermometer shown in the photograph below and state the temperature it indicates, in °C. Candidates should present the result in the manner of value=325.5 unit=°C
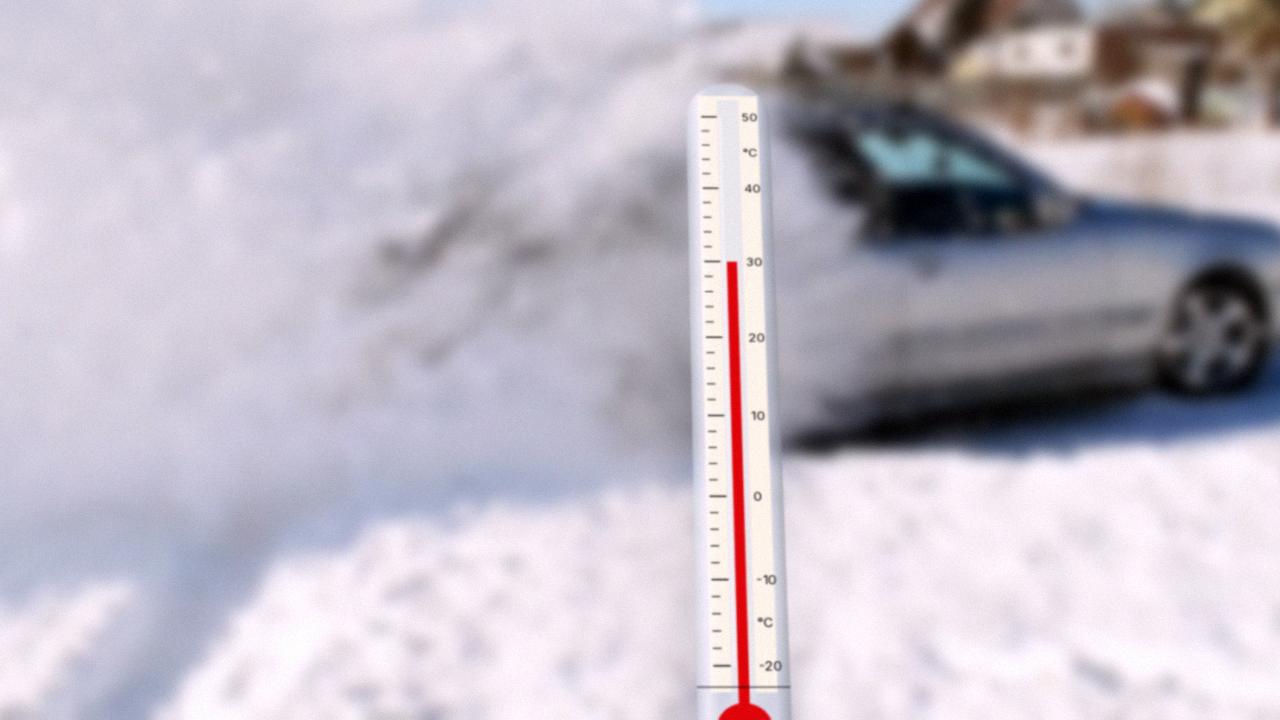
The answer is value=30 unit=°C
